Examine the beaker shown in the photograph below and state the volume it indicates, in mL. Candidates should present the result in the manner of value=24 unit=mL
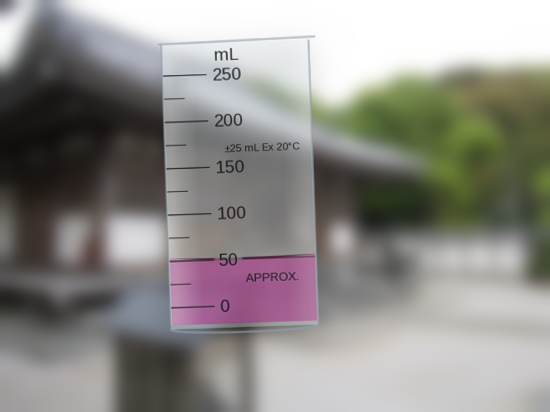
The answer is value=50 unit=mL
